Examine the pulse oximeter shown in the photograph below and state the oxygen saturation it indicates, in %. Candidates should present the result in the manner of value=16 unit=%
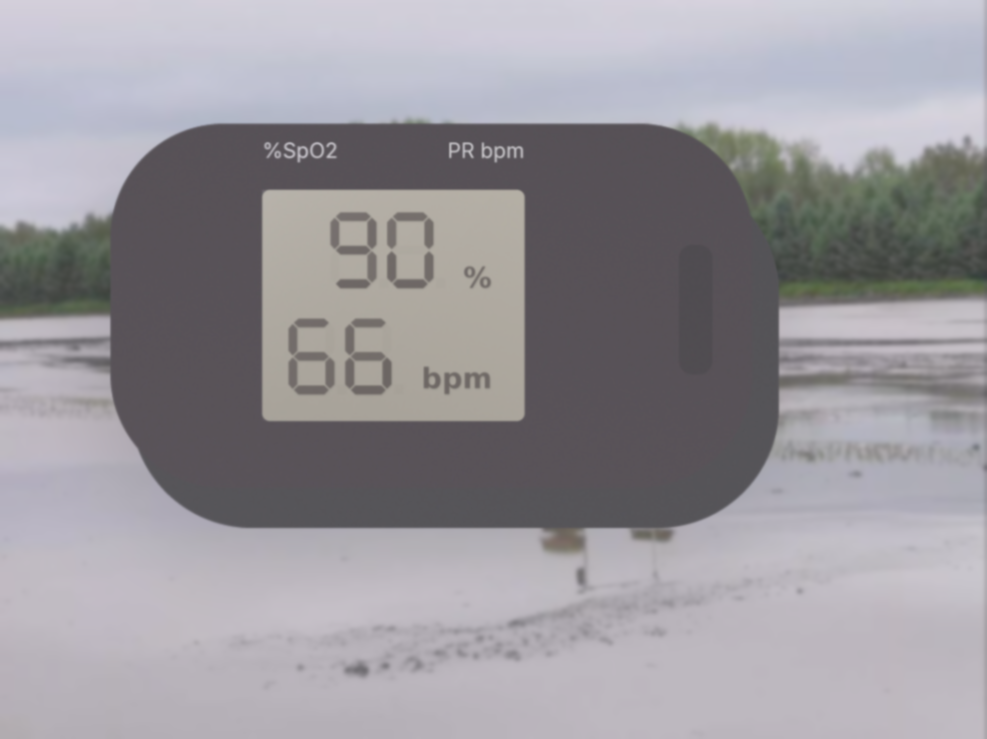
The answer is value=90 unit=%
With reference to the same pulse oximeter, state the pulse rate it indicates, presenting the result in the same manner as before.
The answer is value=66 unit=bpm
